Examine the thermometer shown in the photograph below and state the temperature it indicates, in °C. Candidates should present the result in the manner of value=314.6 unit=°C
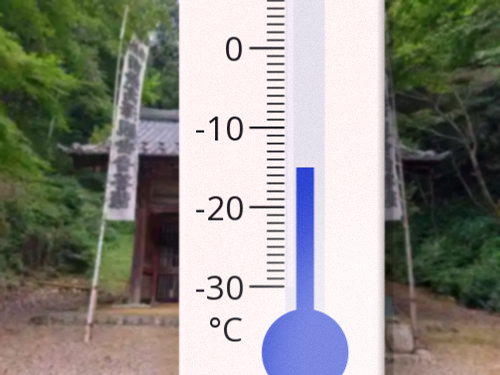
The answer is value=-15 unit=°C
